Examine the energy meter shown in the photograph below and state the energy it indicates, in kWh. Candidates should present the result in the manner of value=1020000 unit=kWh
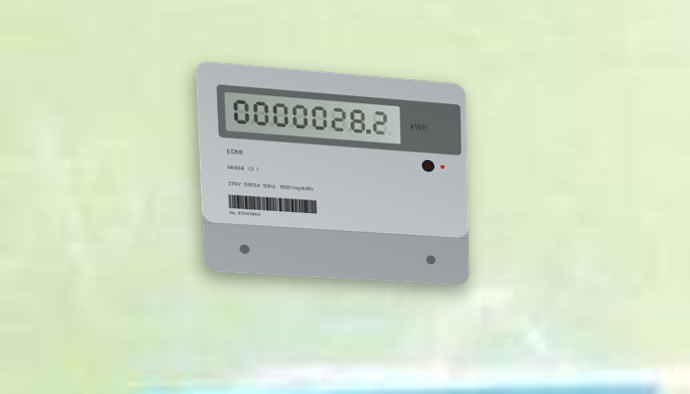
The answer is value=28.2 unit=kWh
